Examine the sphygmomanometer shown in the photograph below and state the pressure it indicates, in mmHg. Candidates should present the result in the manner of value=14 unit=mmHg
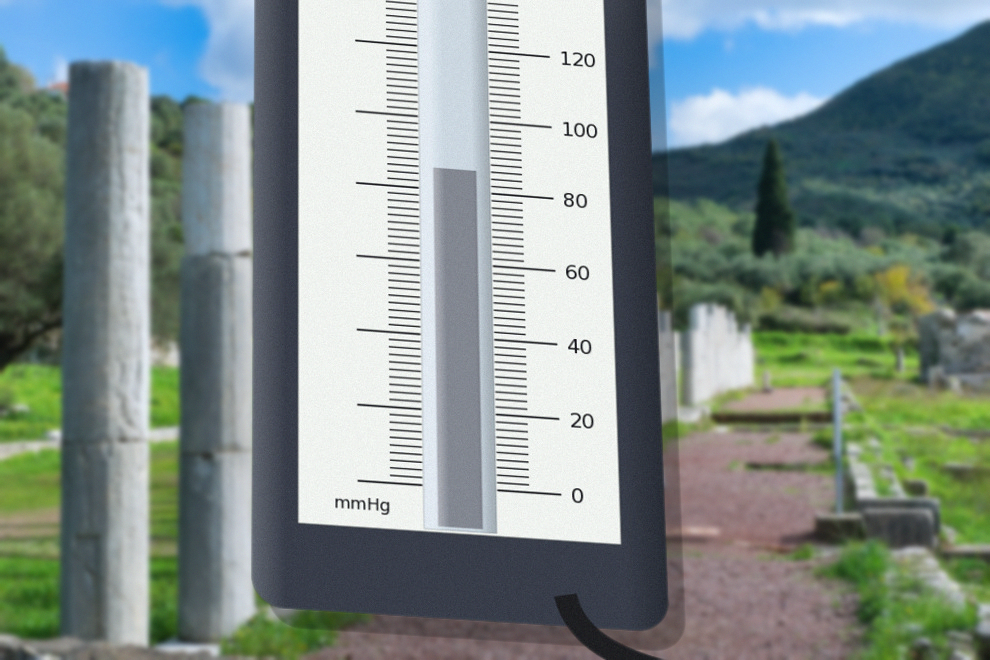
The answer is value=86 unit=mmHg
